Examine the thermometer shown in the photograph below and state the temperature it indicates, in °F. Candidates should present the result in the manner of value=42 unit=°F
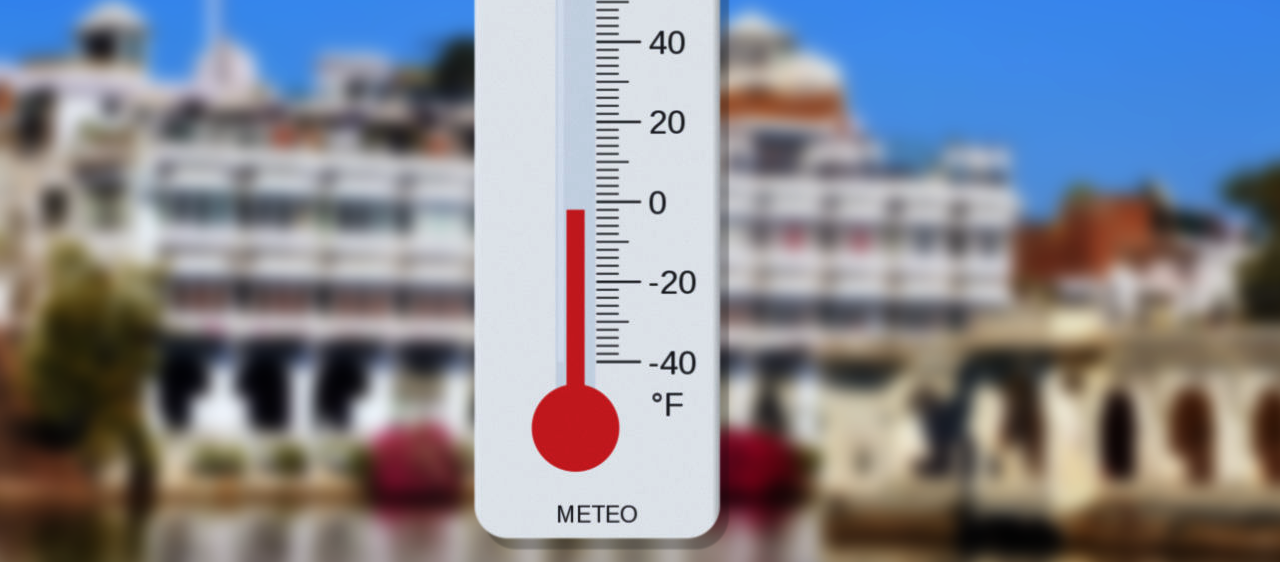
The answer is value=-2 unit=°F
